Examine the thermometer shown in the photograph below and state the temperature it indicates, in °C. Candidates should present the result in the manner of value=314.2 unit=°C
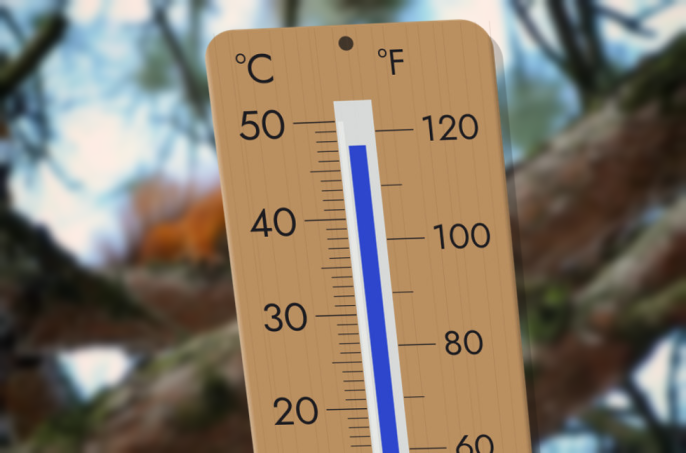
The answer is value=47.5 unit=°C
